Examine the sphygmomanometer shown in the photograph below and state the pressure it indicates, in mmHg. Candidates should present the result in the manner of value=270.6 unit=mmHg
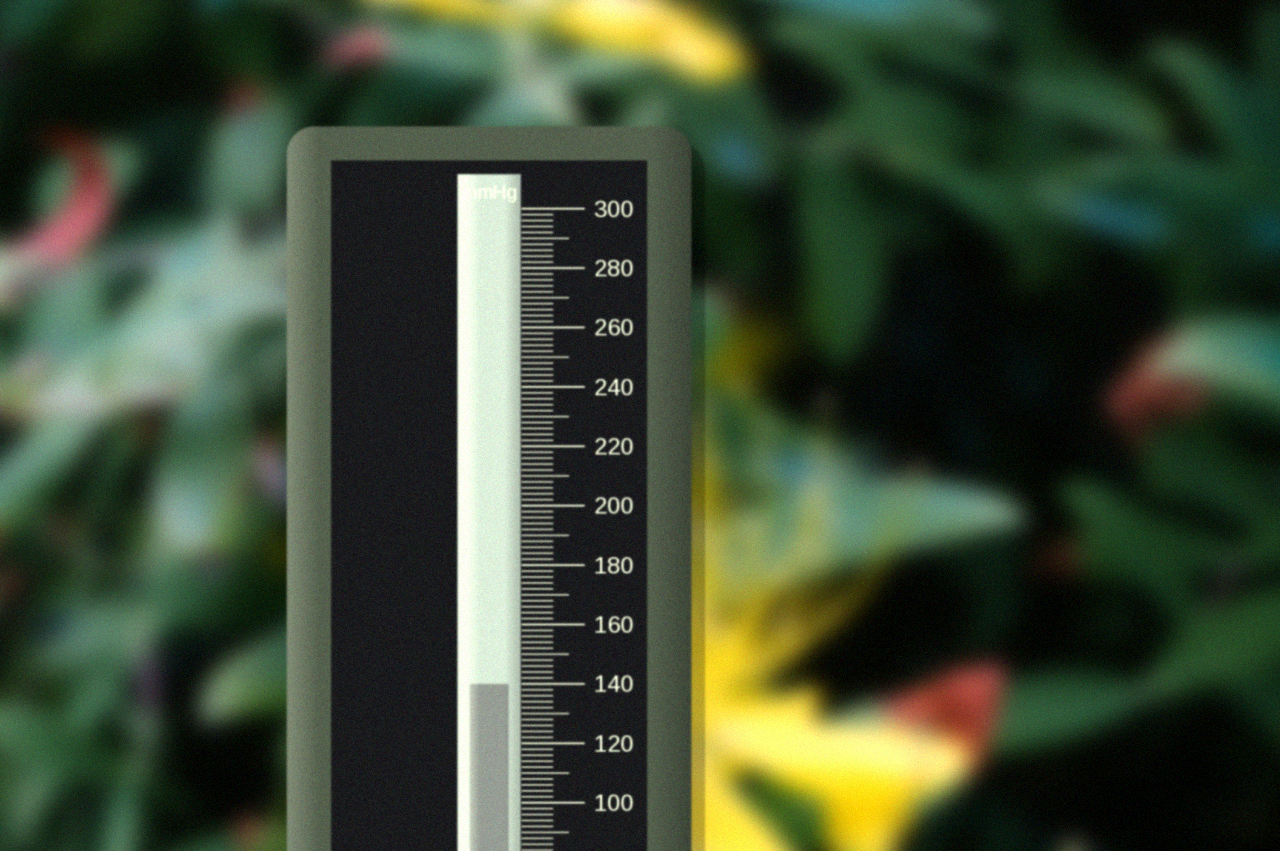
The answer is value=140 unit=mmHg
